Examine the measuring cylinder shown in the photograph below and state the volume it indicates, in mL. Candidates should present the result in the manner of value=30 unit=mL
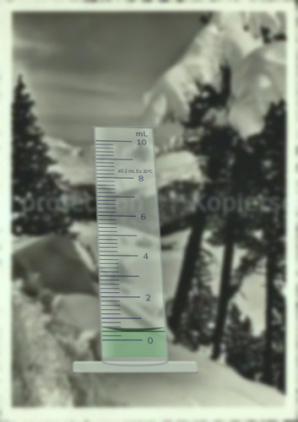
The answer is value=0.4 unit=mL
